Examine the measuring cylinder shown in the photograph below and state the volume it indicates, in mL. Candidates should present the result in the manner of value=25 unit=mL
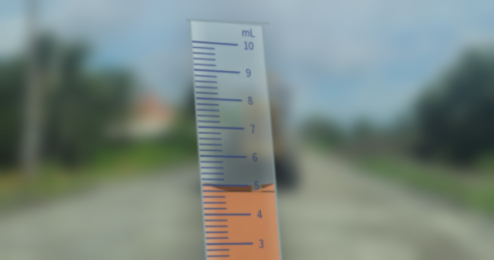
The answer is value=4.8 unit=mL
